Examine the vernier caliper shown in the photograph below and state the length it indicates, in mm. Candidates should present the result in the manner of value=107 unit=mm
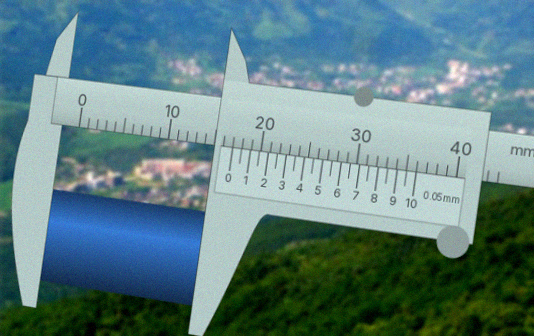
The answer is value=17.0 unit=mm
